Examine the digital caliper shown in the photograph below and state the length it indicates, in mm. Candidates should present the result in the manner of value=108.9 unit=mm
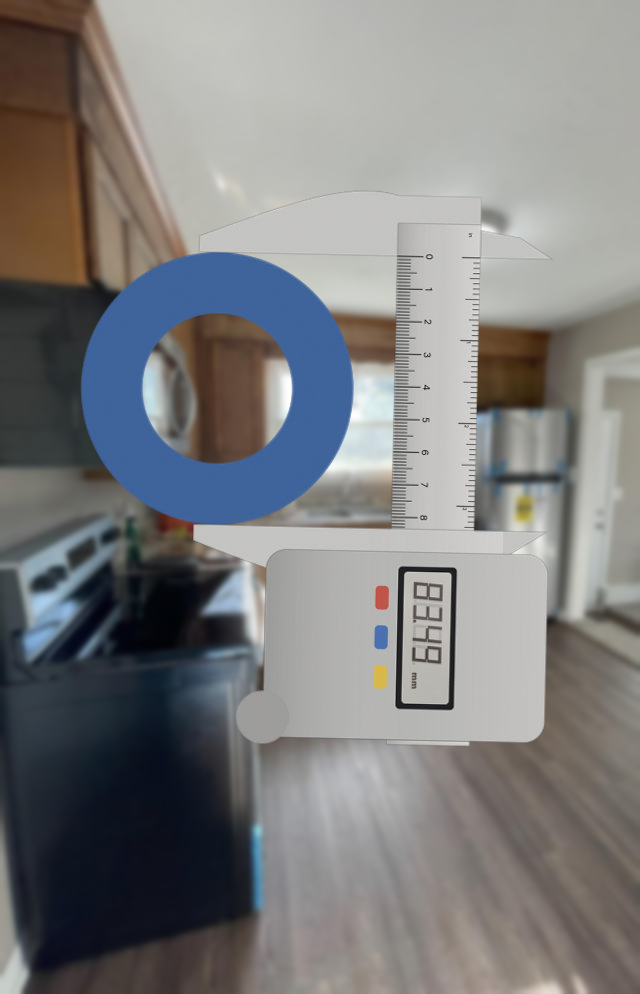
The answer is value=83.49 unit=mm
